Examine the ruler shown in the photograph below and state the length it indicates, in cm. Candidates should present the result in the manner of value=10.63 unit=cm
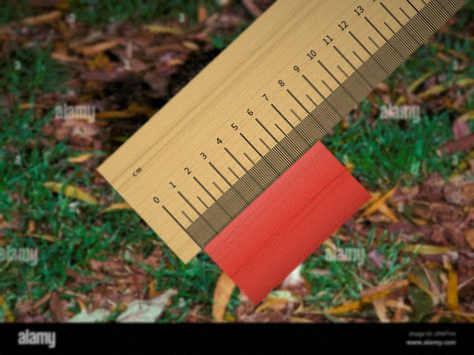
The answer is value=7.5 unit=cm
